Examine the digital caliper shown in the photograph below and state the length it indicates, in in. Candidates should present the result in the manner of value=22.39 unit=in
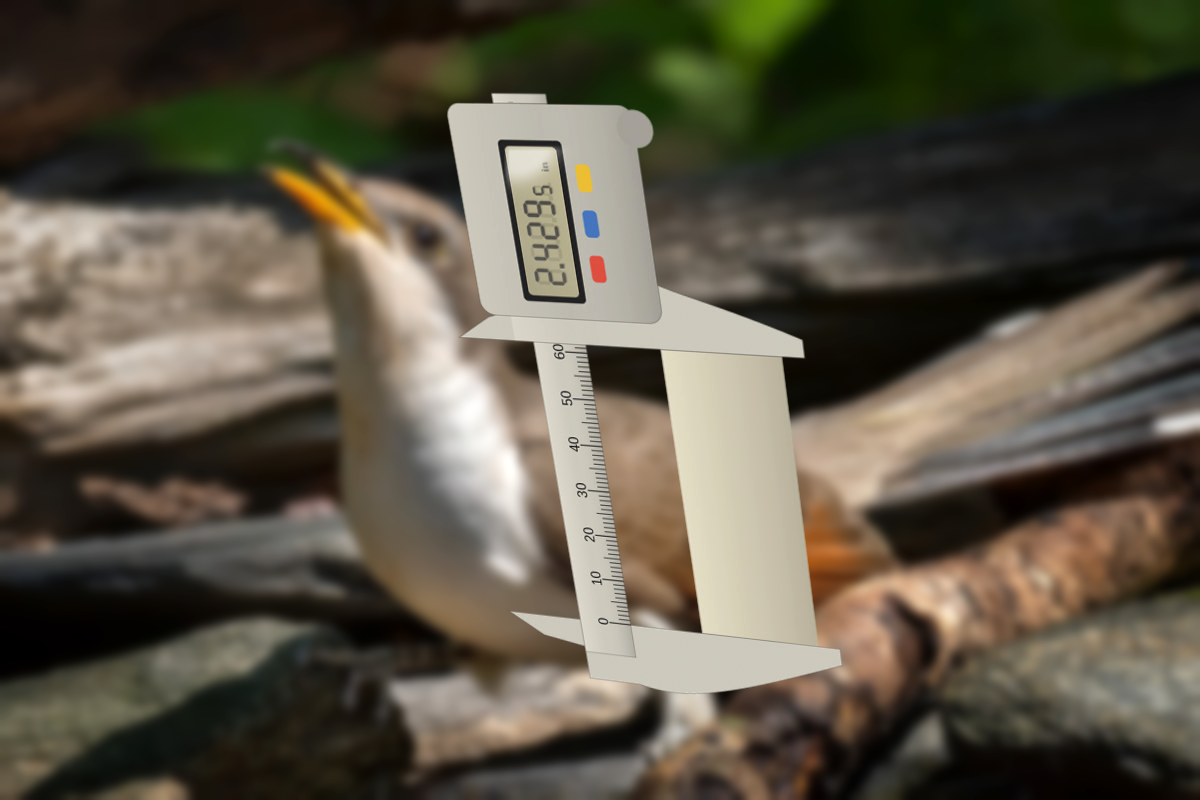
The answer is value=2.4295 unit=in
